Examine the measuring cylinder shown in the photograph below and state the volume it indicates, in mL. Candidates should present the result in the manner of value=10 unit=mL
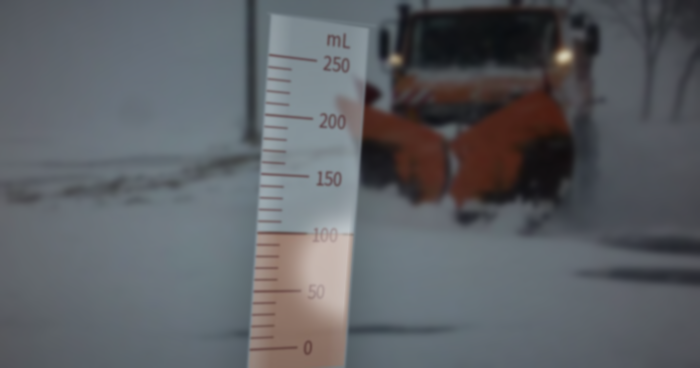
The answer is value=100 unit=mL
